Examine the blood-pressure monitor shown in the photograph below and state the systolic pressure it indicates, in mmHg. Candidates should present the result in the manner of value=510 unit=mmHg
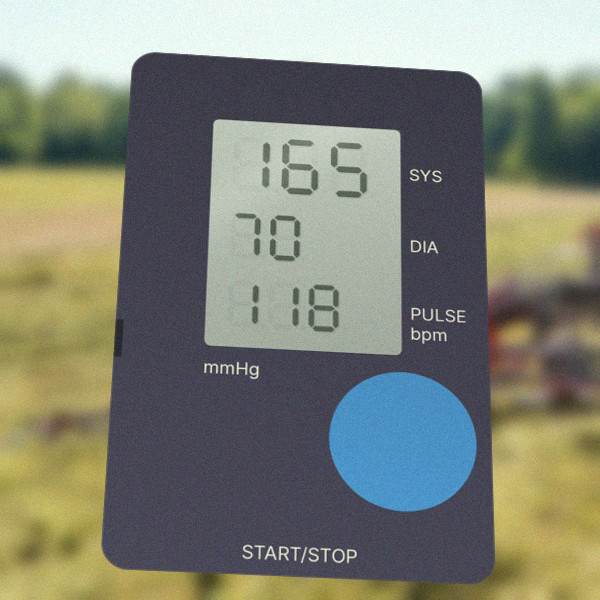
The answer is value=165 unit=mmHg
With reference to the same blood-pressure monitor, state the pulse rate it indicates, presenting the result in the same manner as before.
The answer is value=118 unit=bpm
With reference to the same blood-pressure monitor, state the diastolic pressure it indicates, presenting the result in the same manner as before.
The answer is value=70 unit=mmHg
